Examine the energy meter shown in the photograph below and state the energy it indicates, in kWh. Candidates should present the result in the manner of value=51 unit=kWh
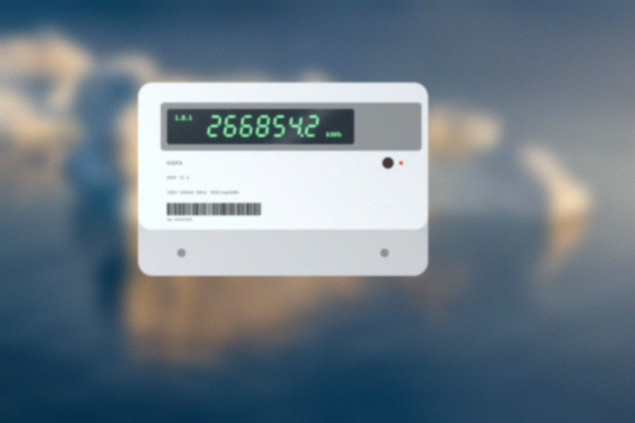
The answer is value=266854.2 unit=kWh
